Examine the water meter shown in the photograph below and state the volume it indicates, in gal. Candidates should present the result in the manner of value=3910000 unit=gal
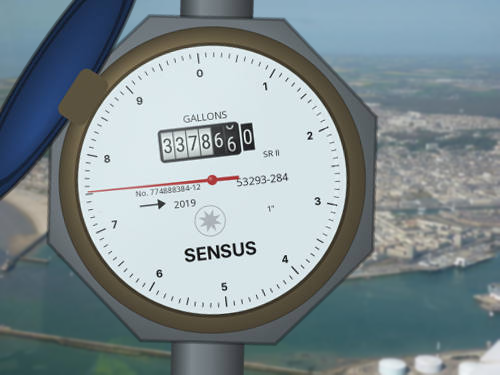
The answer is value=3378657.5 unit=gal
